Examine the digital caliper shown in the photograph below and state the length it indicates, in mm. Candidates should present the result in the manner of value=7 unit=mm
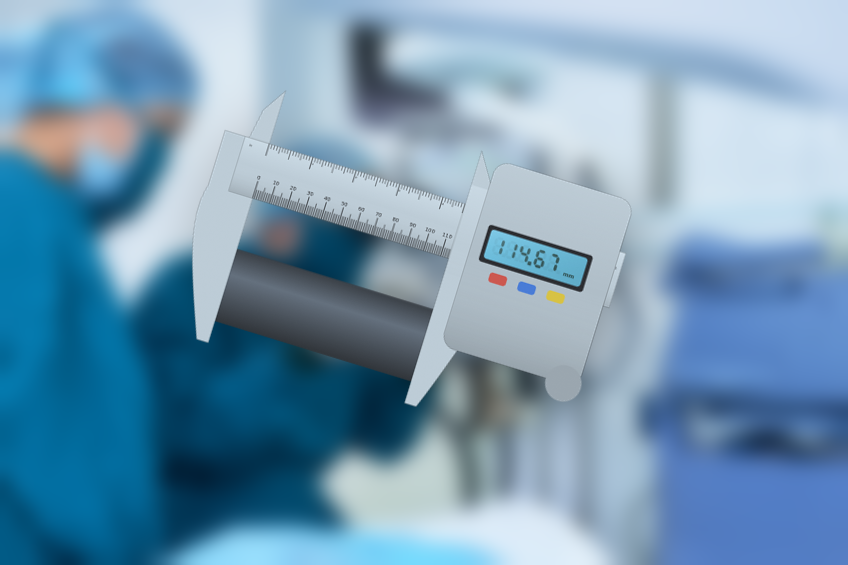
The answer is value=114.67 unit=mm
